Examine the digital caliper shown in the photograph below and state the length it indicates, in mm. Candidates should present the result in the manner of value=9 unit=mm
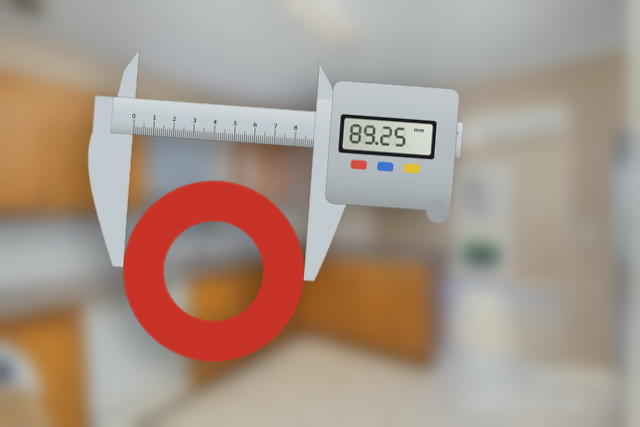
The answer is value=89.25 unit=mm
